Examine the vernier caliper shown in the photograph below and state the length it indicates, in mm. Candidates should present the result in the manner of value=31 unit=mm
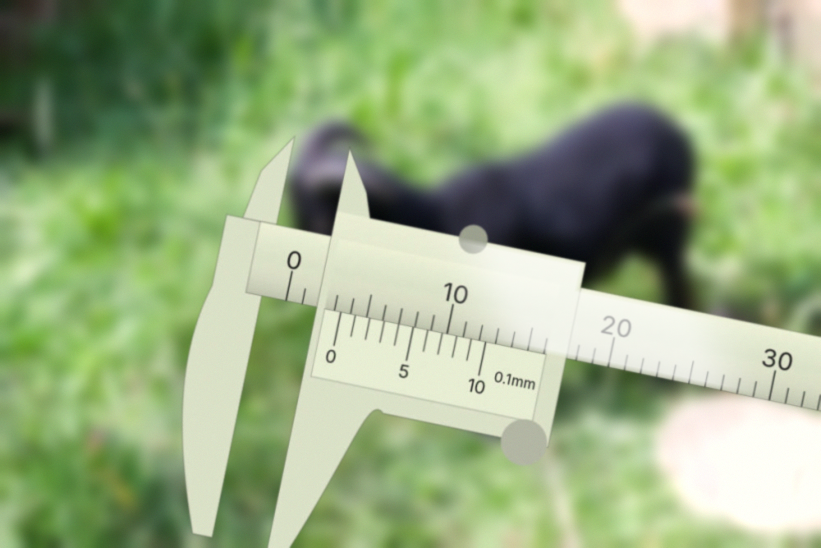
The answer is value=3.4 unit=mm
